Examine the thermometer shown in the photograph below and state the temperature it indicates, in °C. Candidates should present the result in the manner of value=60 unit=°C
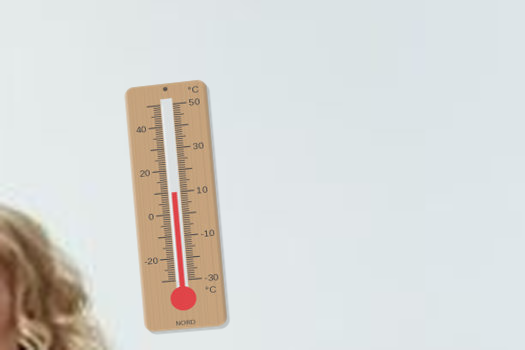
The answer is value=10 unit=°C
